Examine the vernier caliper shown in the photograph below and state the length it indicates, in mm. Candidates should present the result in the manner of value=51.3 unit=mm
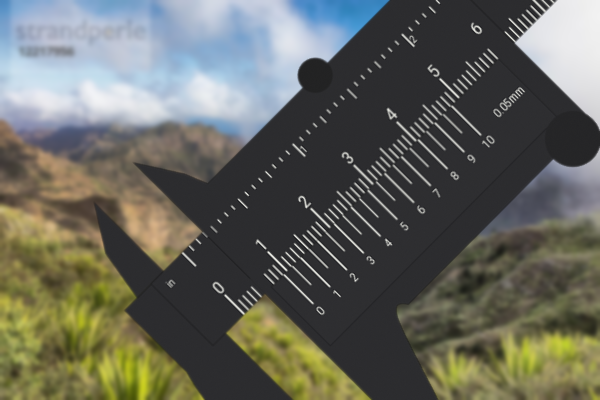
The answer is value=9.2 unit=mm
